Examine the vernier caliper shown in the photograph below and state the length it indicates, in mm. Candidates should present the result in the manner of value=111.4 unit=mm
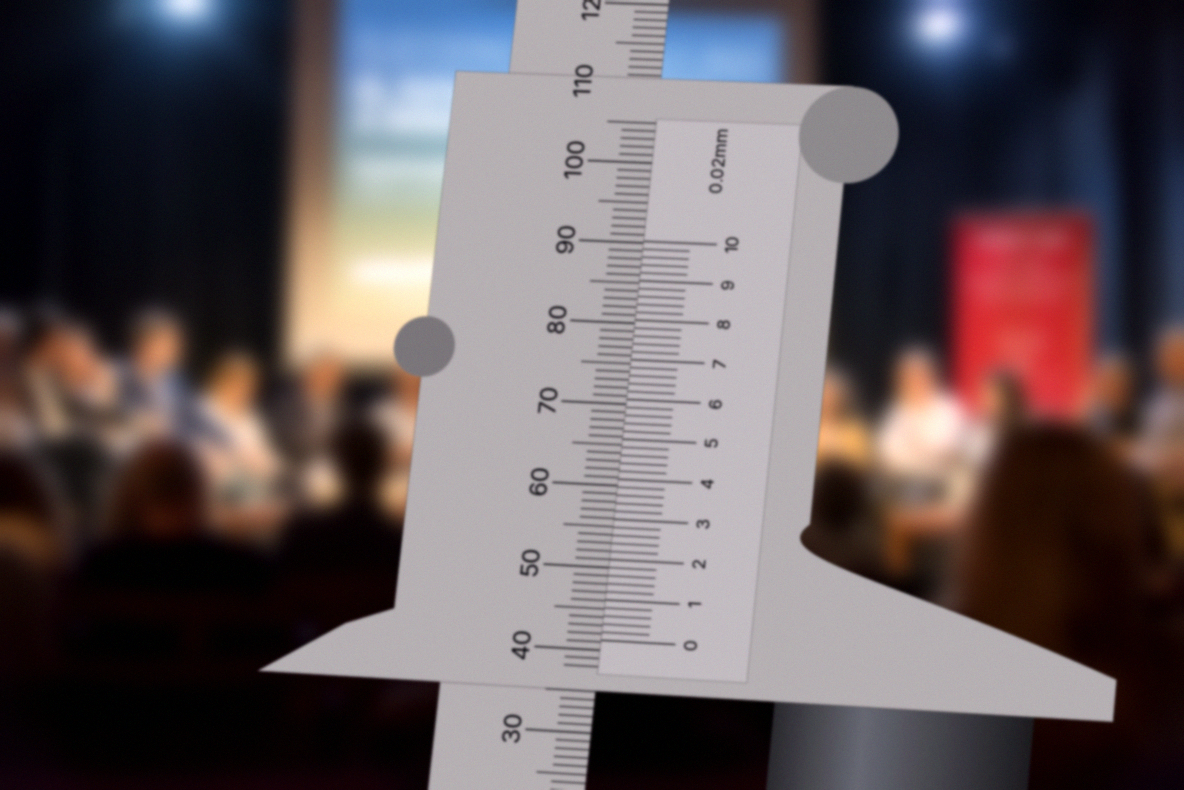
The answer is value=41.2 unit=mm
